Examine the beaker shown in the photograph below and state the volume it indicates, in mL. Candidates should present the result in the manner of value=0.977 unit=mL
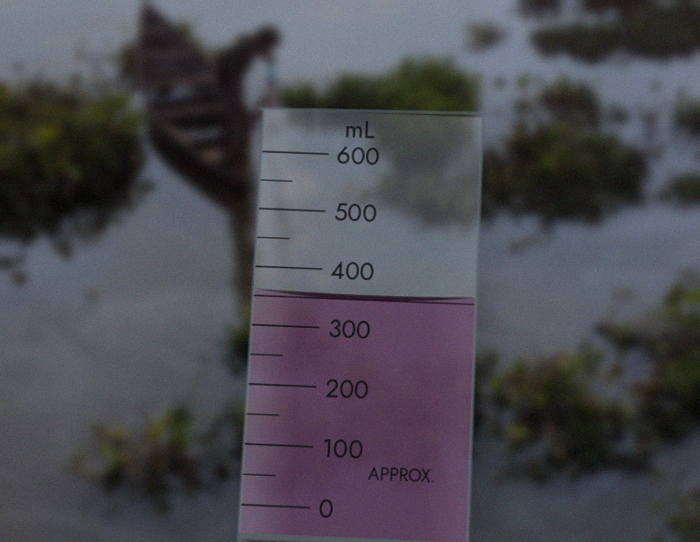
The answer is value=350 unit=mL
